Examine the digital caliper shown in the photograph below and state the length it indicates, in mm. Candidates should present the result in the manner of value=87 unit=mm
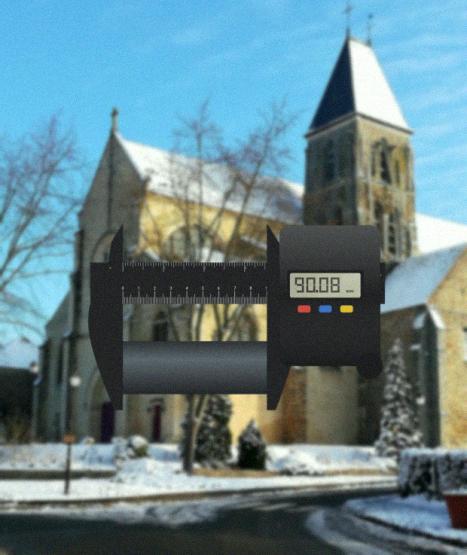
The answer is value=90.08 unit=mm
